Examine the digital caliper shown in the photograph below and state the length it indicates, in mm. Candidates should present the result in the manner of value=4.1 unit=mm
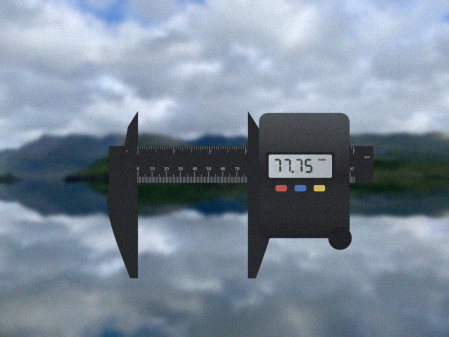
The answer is value=77.75 unit=mm
